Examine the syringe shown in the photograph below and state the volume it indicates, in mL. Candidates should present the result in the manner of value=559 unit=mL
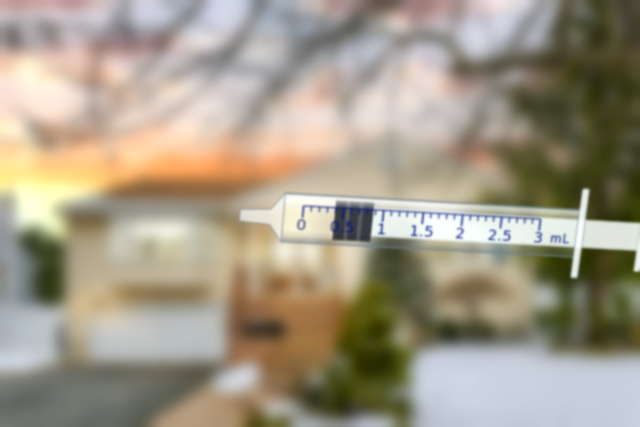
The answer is value=0.4 unit=mL
